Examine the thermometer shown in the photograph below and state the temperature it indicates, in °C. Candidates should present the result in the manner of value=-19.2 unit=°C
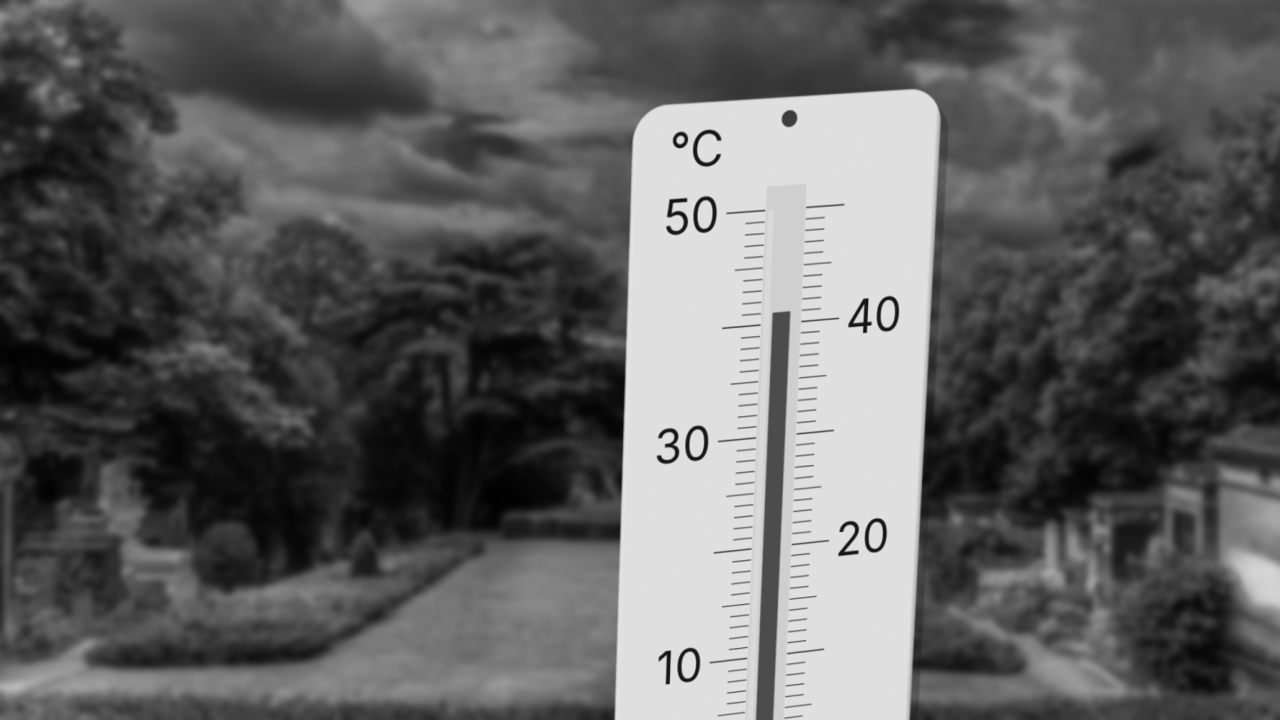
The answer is value=41 unit=°C
